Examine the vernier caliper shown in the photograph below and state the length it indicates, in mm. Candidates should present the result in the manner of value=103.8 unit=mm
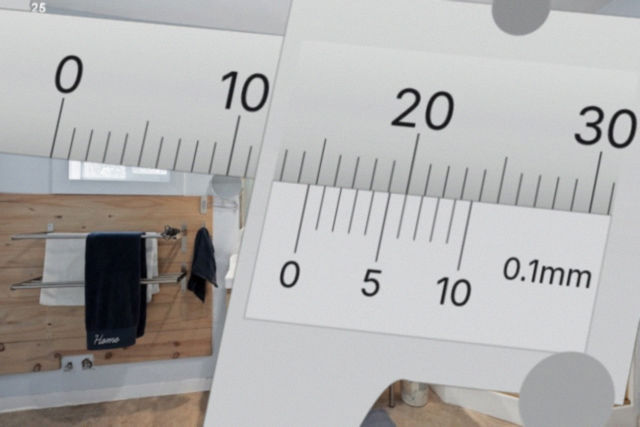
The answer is value=14.6 unit=mm
